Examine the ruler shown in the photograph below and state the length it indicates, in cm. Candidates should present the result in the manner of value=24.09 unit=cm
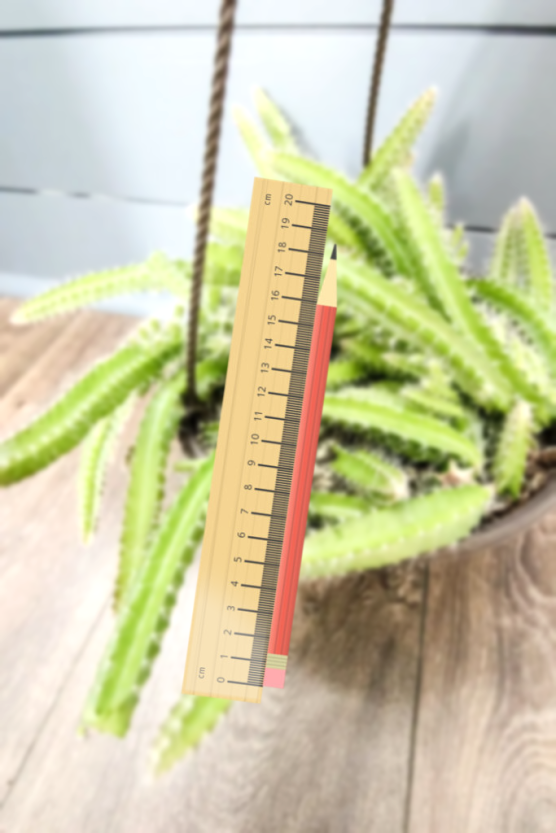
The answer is value=18.5 unit=cm
